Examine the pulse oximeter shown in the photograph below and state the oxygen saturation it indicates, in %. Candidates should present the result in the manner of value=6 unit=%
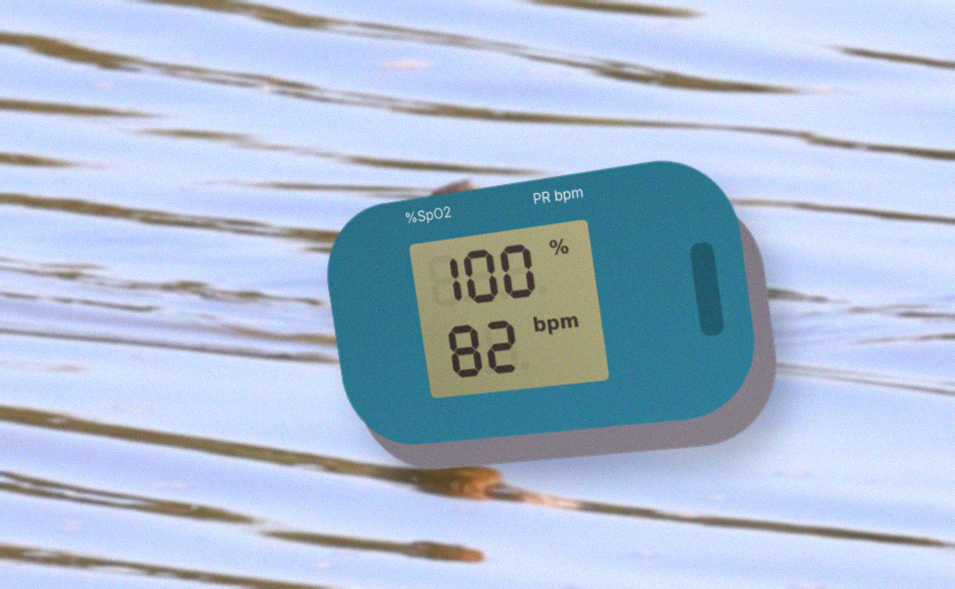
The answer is value=100 unit=%
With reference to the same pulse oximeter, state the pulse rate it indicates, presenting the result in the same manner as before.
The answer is value=82 unit=bpm
